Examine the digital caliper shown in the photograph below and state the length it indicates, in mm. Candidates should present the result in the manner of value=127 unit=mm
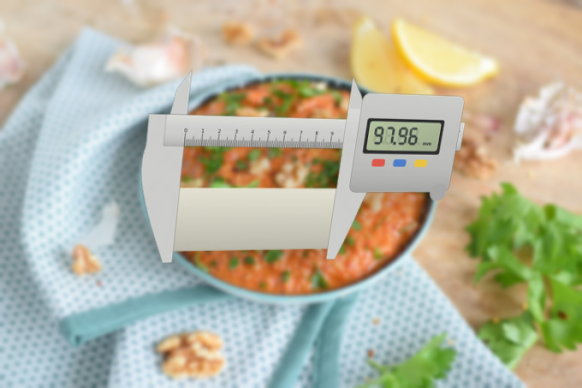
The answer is value=97.96 unit=mm
